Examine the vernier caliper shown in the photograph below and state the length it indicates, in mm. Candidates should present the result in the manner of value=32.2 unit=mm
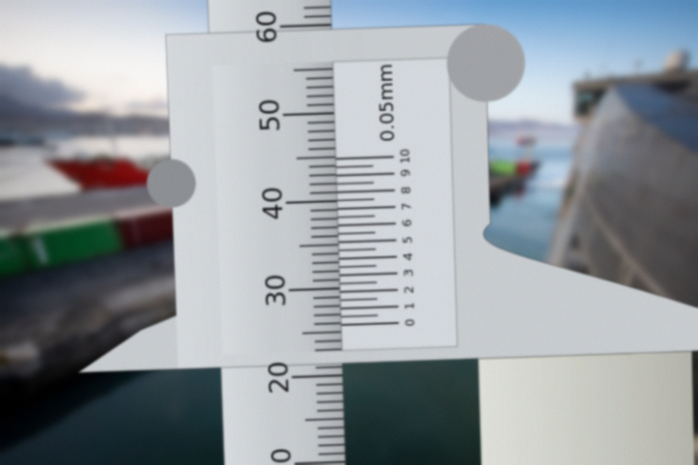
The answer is value=25.8 unit=mm
